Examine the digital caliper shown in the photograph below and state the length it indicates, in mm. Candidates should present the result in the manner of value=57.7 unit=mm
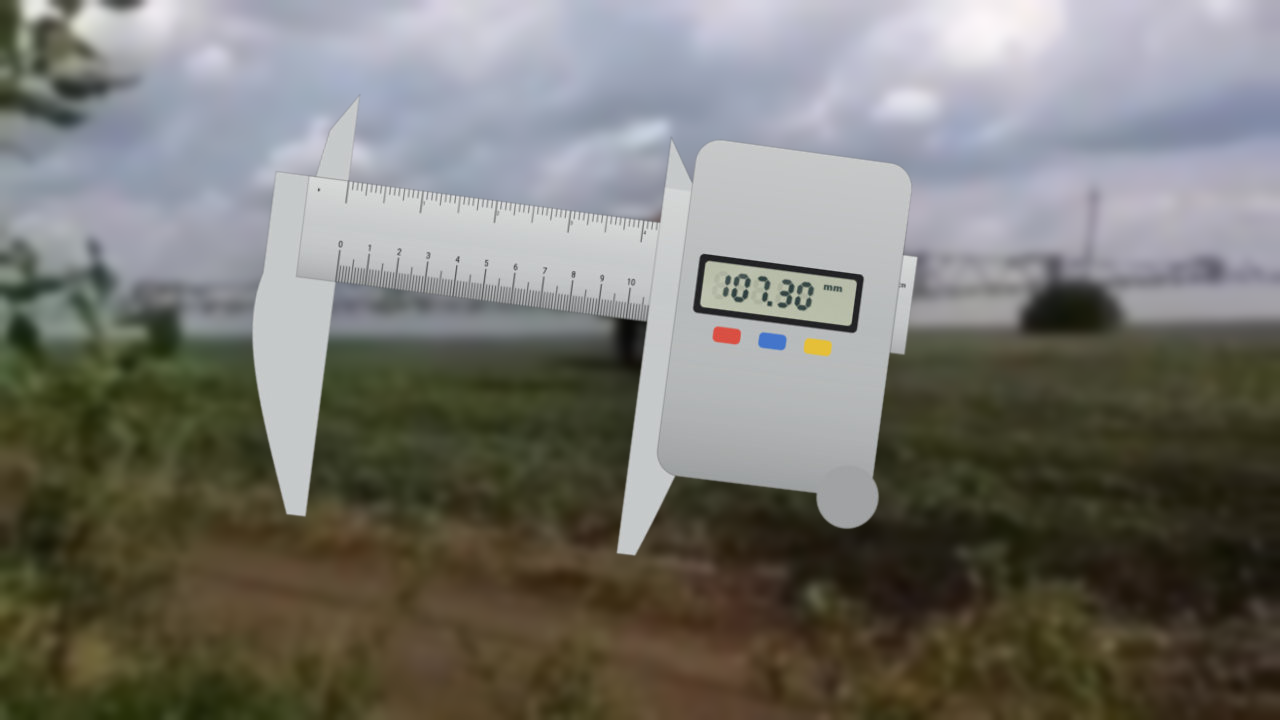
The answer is value=107.30 unit=mm
